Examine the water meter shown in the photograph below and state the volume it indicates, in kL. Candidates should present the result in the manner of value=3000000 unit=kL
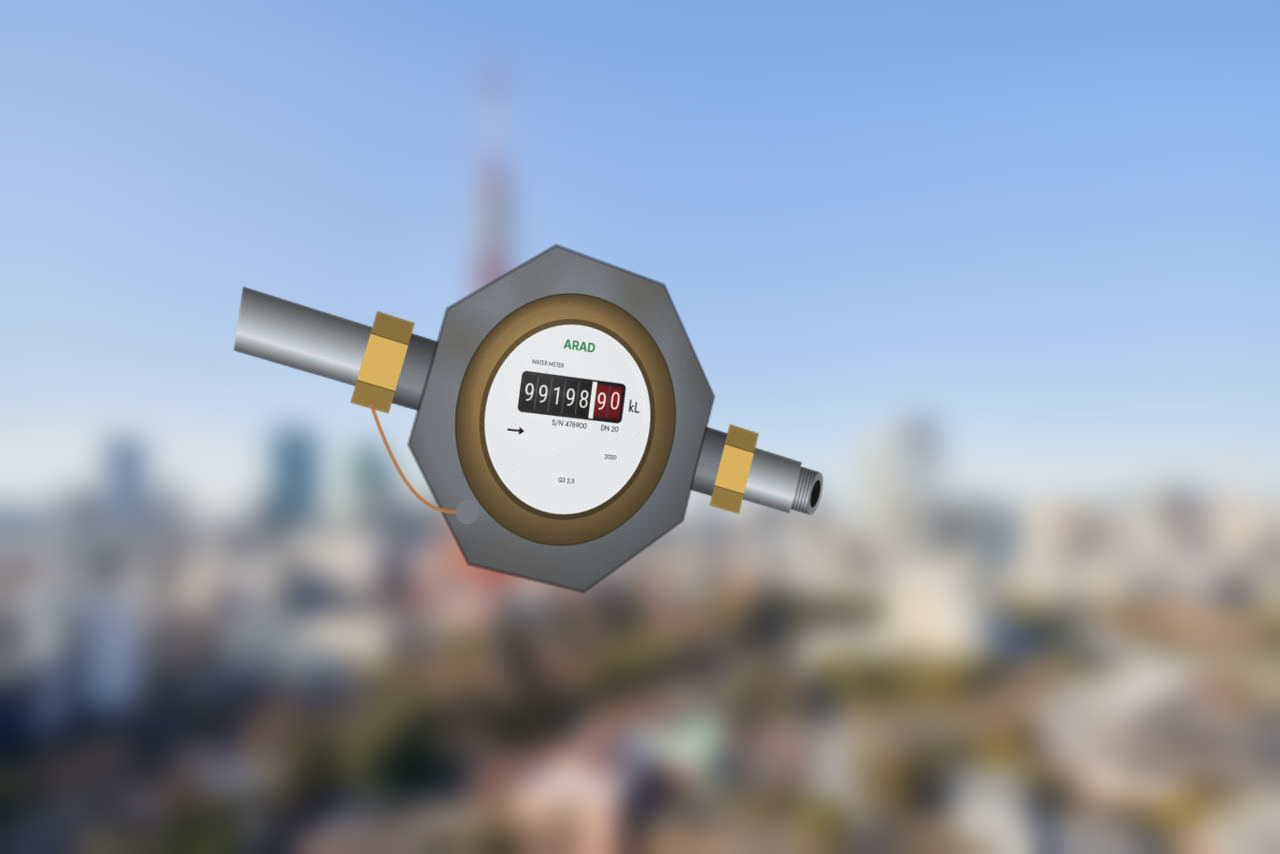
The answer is value=99198.90 unit=kL
